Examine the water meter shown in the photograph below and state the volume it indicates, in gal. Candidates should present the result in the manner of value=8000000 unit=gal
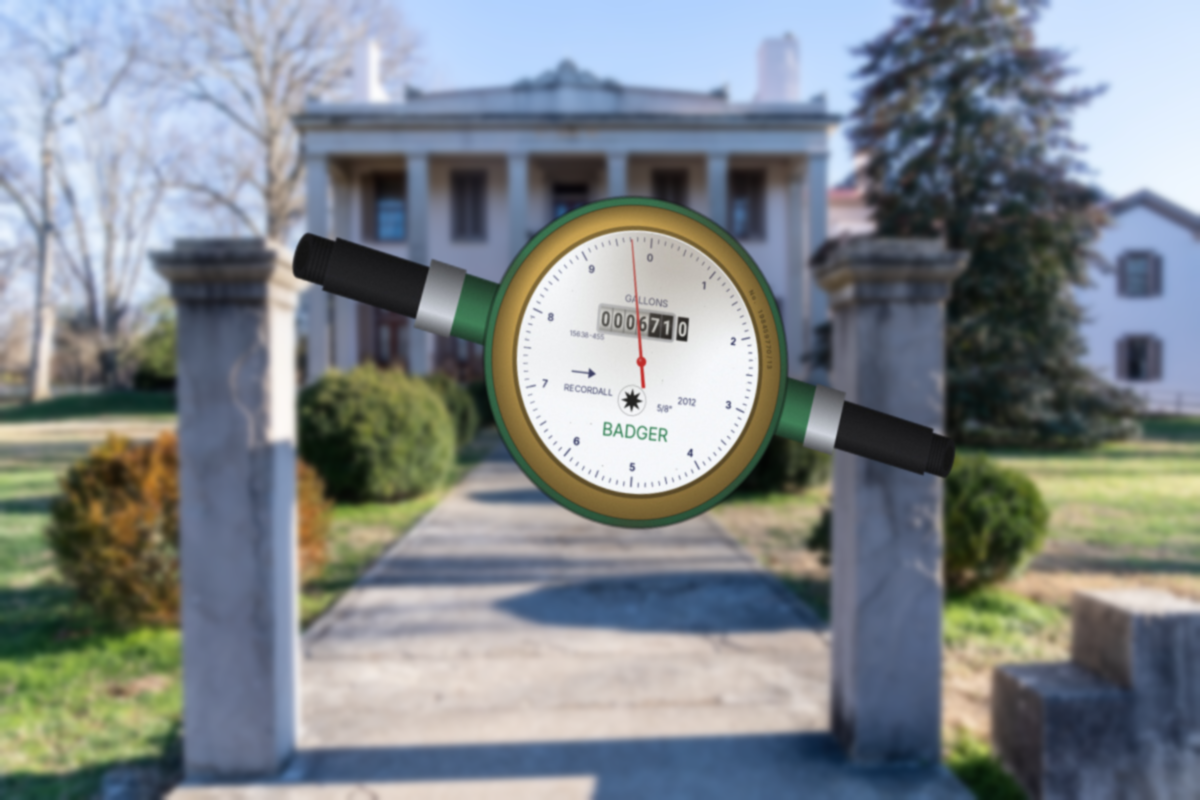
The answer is value=6709.7 unit=gal
